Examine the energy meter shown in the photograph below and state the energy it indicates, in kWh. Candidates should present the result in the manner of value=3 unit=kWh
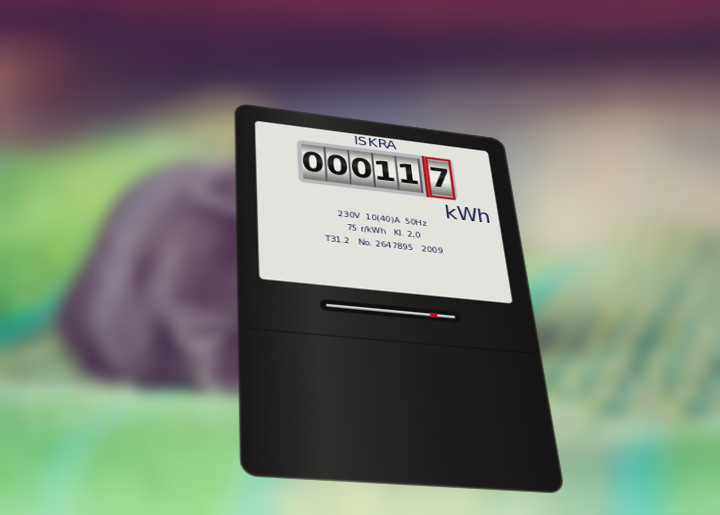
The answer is value=11.7 unit=kWh
